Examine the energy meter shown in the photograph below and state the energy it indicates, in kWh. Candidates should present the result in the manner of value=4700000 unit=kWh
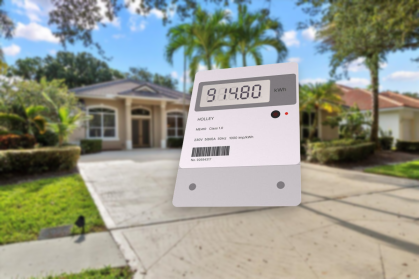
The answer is value=914.80 unit=kWh
